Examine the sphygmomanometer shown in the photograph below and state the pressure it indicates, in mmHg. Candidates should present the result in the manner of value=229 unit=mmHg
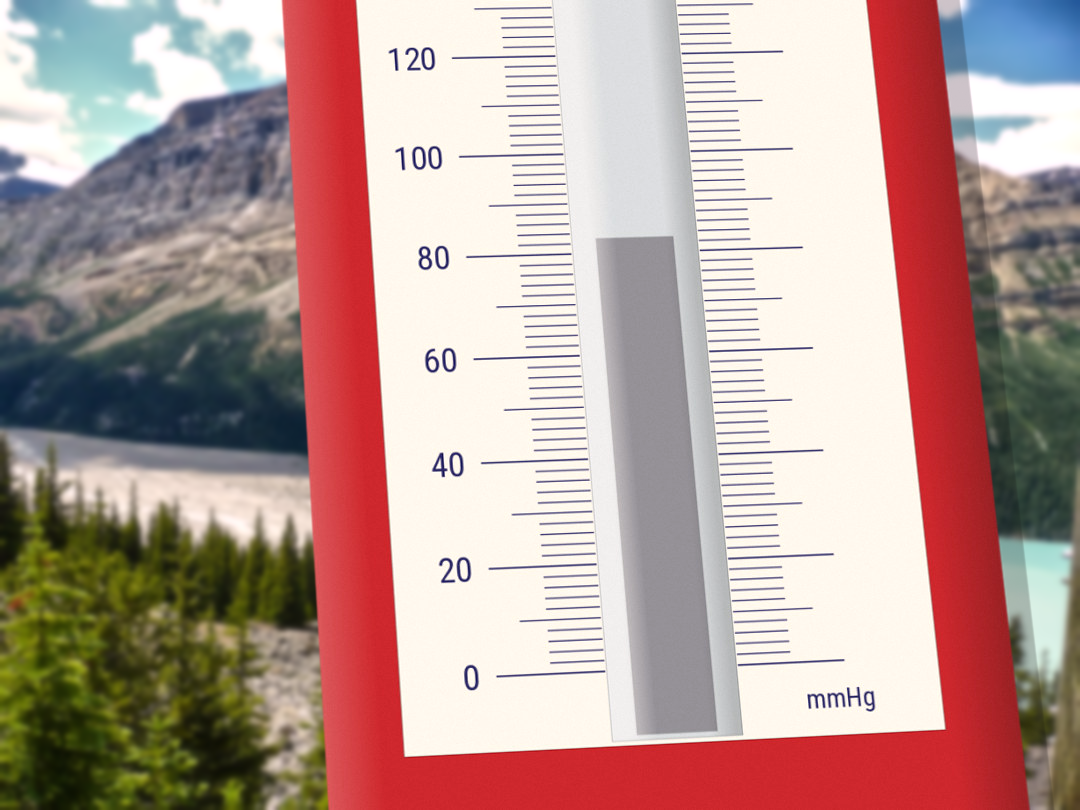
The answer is value=83 unit=mmHg
